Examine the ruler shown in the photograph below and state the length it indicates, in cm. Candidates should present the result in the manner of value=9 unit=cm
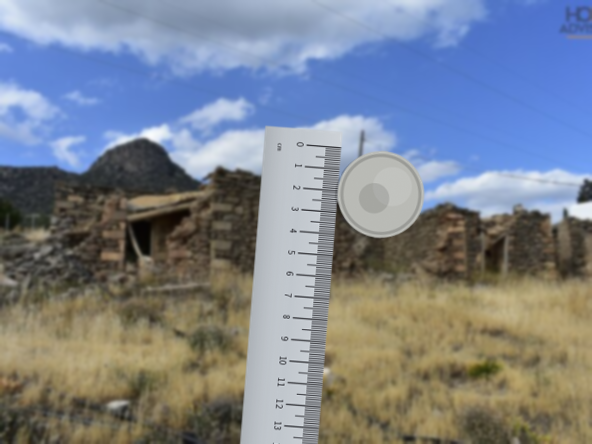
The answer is value=4 unit=cm
